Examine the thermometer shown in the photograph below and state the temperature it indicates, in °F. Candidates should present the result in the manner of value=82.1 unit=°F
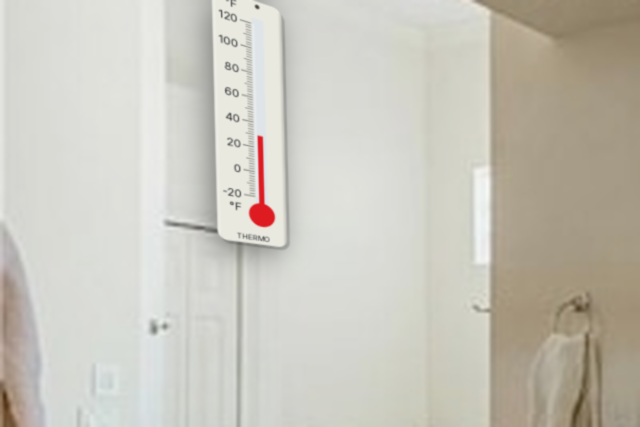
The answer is value=30 unit=°F
